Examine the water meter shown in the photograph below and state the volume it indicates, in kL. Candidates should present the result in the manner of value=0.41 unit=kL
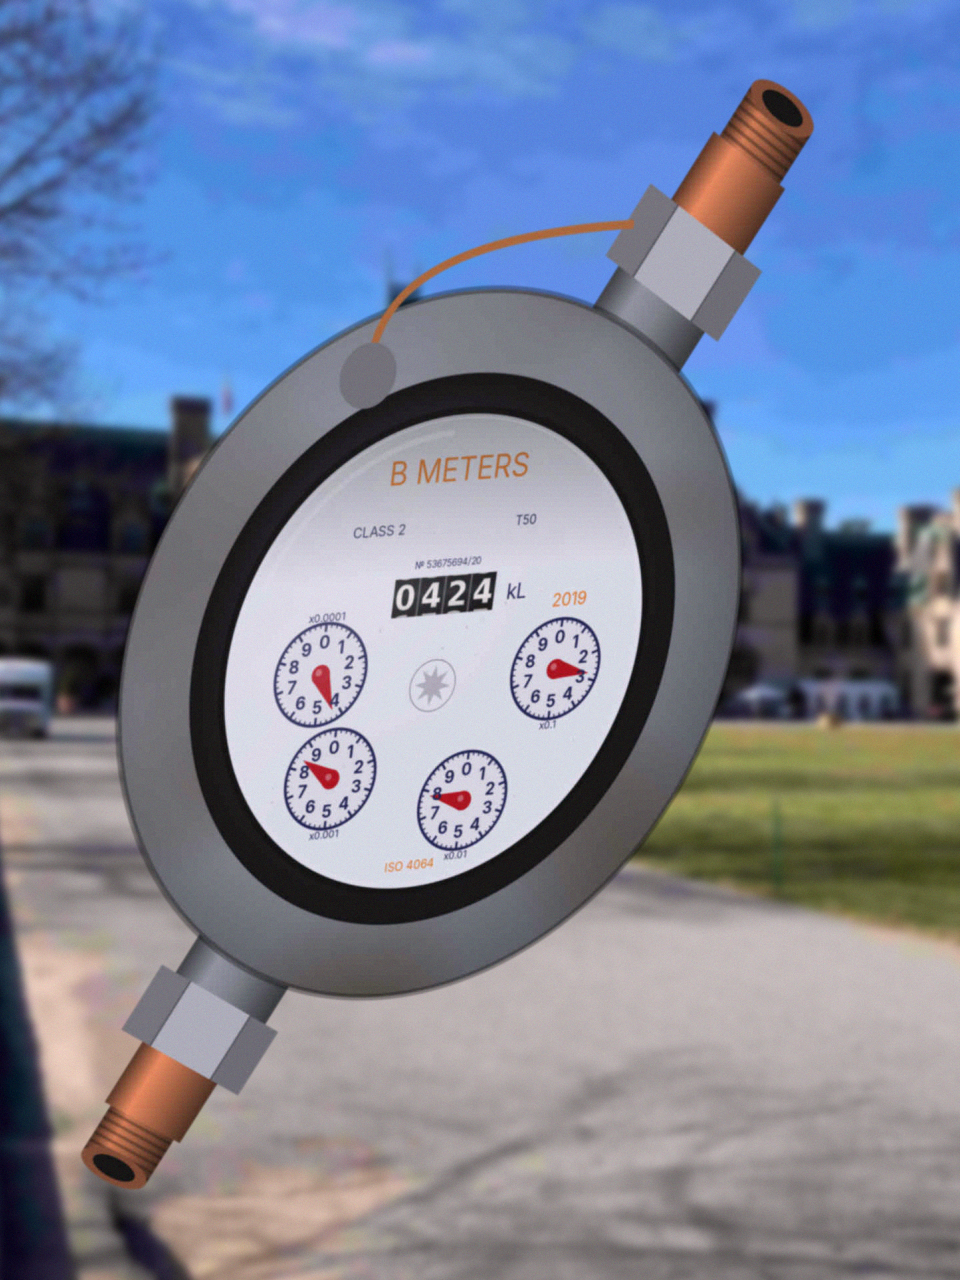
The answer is value=424.2784 unit=kL
